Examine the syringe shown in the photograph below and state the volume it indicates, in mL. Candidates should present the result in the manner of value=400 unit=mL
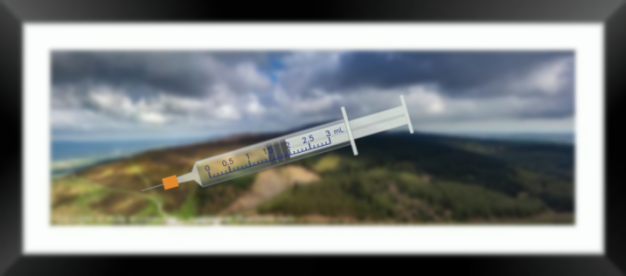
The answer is value=1.5 unit=mL
